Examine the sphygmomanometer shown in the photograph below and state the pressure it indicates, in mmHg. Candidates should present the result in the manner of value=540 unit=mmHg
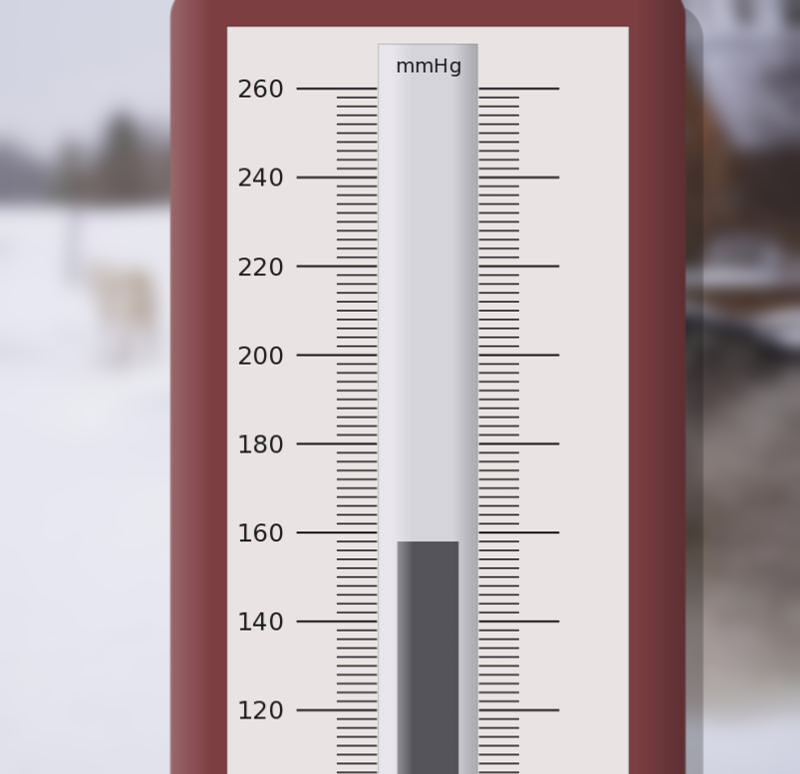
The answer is value=158 unit=mmHg
